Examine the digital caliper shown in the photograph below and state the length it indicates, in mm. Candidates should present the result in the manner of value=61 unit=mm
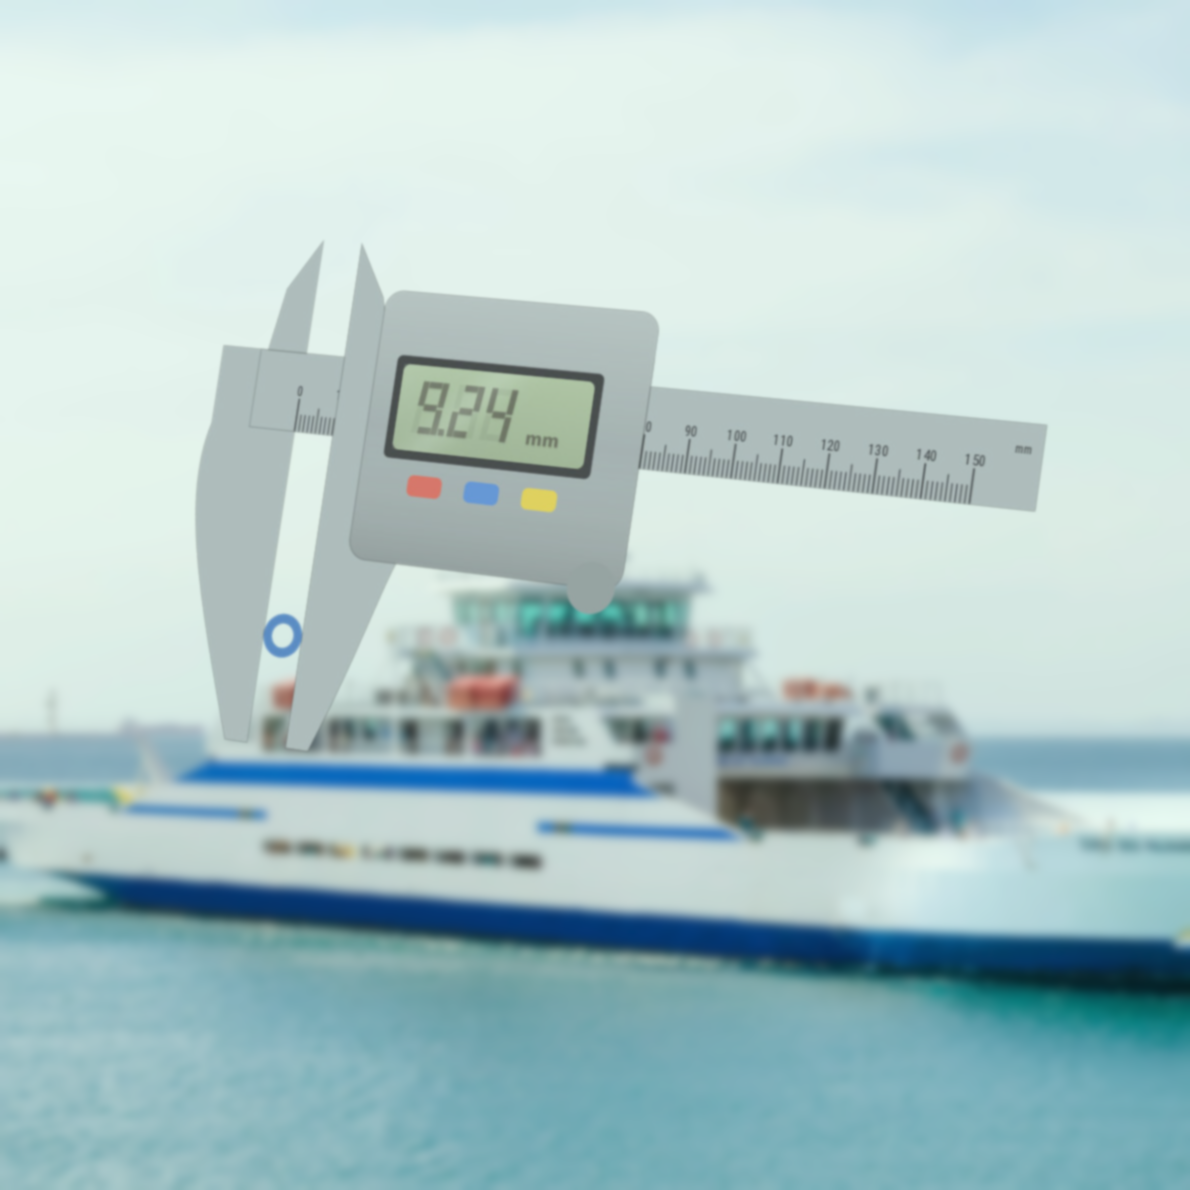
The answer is value=9.24 unit=mm
